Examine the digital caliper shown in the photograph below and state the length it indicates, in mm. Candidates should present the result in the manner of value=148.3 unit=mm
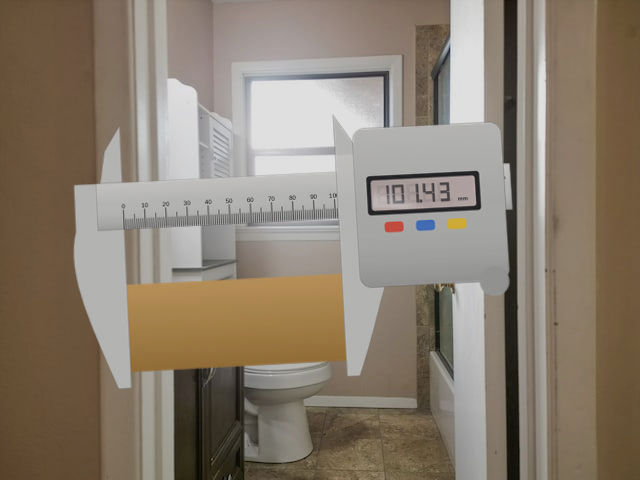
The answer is value=101.43 unit=mm
